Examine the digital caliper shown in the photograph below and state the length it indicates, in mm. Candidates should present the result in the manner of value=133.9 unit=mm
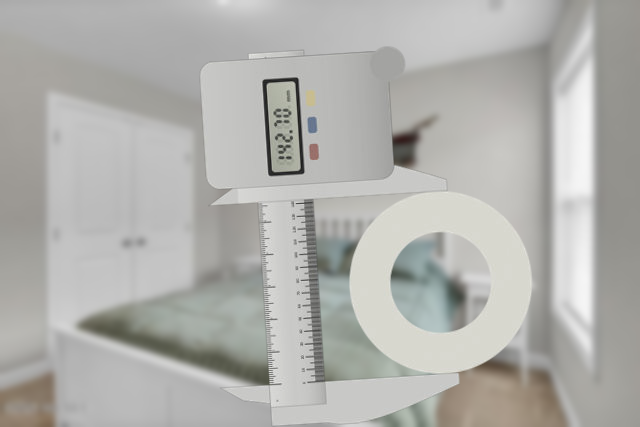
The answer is value=142.70 unit=mm
